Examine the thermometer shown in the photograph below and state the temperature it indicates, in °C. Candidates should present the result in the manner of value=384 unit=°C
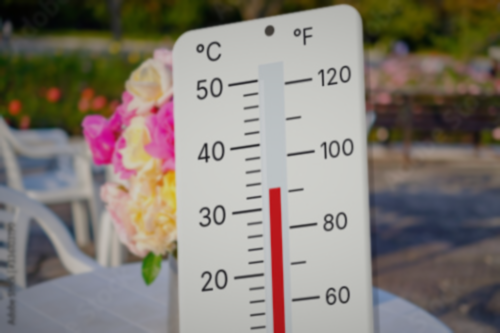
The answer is value=33 unit=°C
